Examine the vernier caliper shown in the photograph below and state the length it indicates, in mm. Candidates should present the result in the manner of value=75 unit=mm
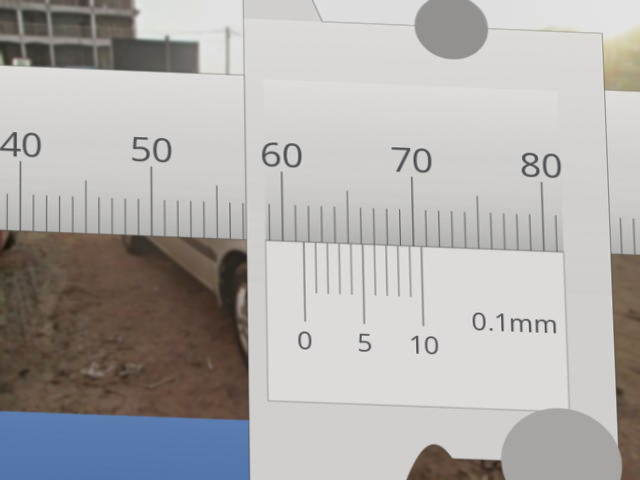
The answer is value=61.6 unit=mm
